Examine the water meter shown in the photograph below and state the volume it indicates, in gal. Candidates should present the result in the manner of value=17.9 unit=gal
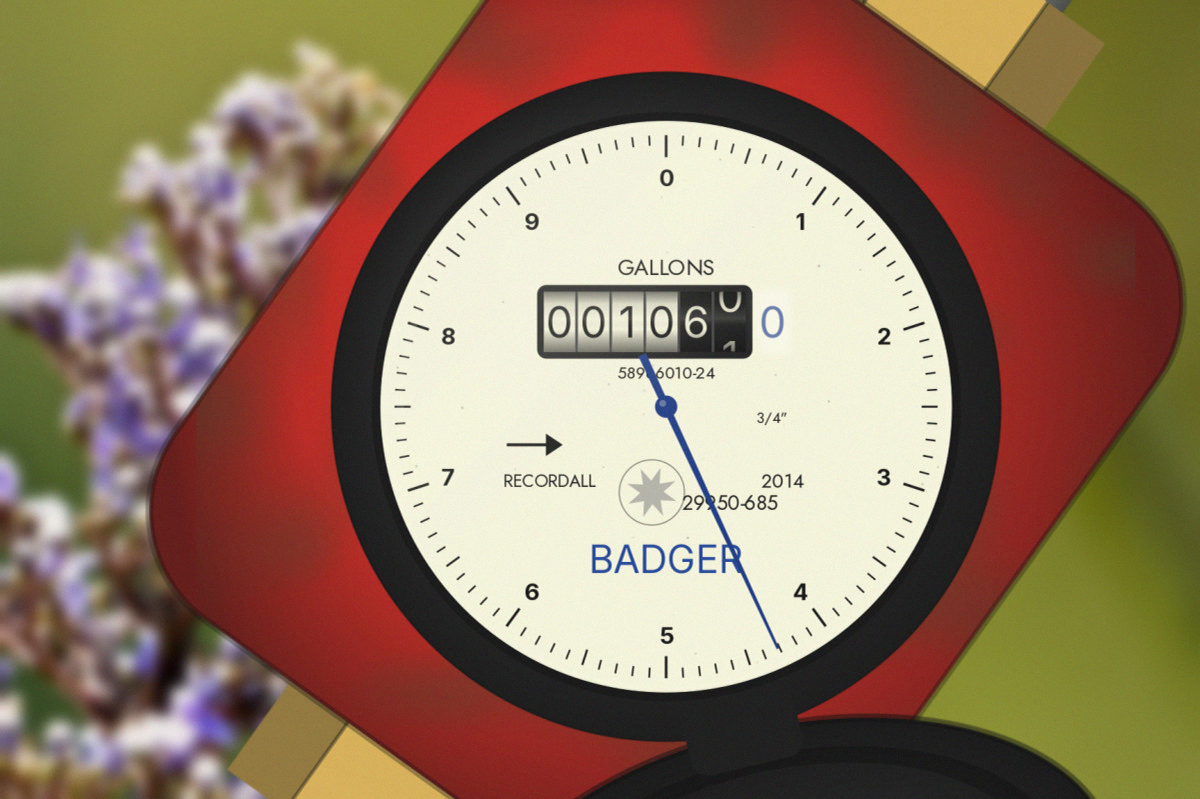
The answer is value=10604.3 unit=gal
